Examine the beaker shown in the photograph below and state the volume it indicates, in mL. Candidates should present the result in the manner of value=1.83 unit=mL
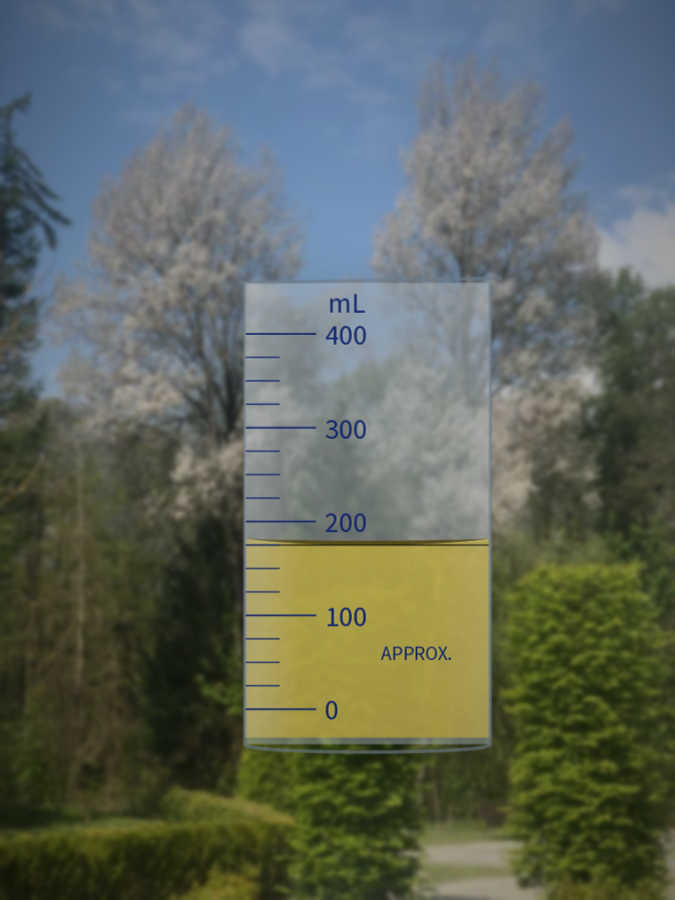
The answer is value=175 unit=mL
